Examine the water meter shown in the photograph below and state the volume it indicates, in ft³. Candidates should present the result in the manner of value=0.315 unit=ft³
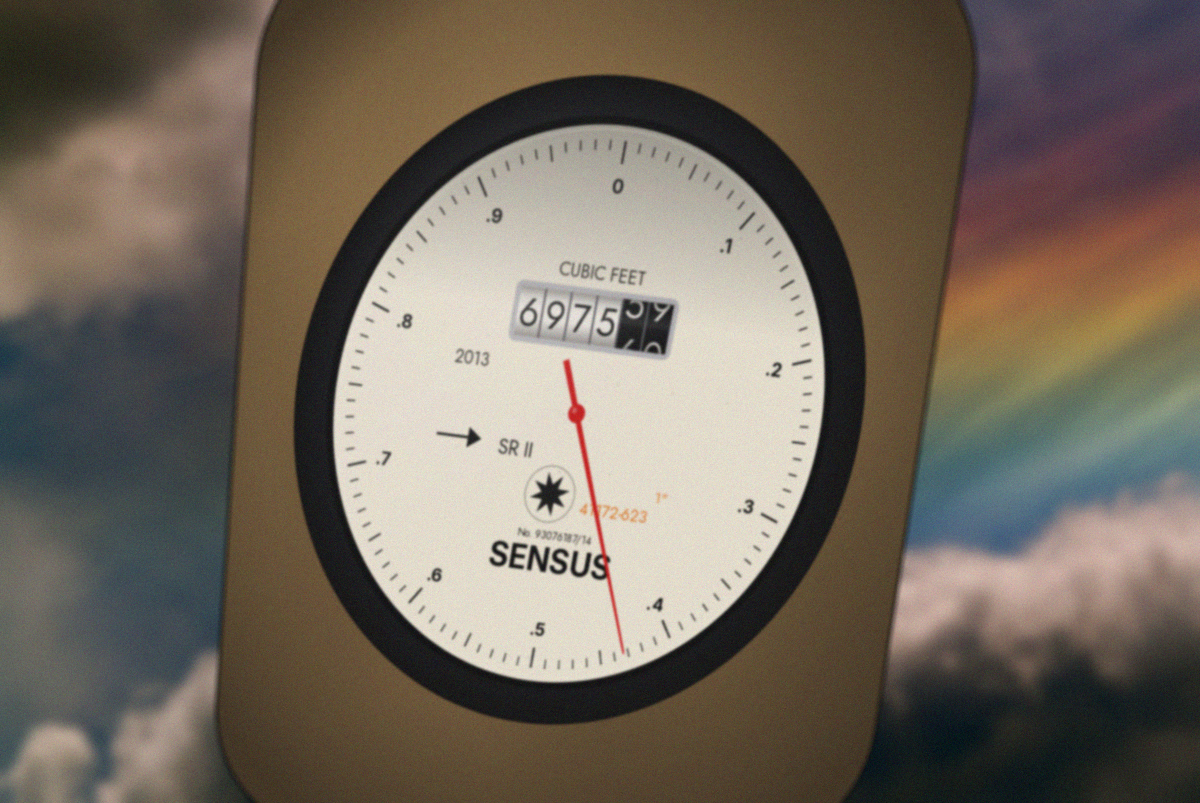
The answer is value=697559.43 unit=ft³
